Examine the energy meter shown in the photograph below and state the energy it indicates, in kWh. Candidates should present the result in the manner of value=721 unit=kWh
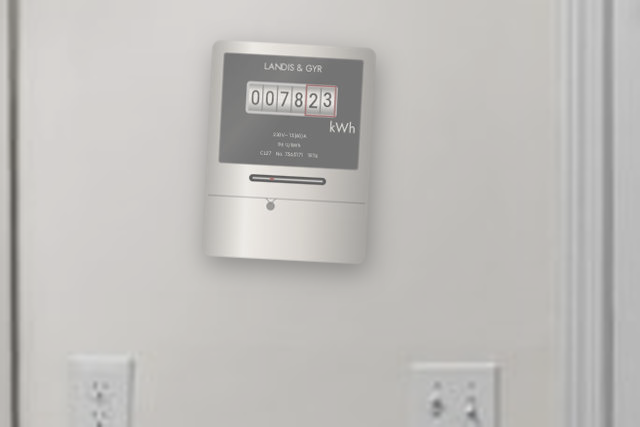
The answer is value=78.23 unit=kWh
